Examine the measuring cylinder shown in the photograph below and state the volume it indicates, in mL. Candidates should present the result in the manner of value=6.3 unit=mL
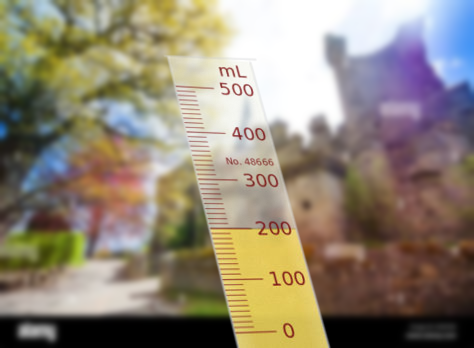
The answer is value=200 unit=mL
